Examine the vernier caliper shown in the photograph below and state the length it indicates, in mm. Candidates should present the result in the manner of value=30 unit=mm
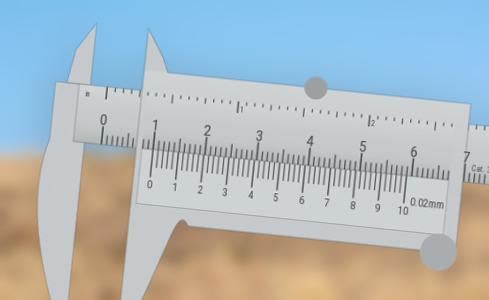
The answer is value=10.0 unit=mm
